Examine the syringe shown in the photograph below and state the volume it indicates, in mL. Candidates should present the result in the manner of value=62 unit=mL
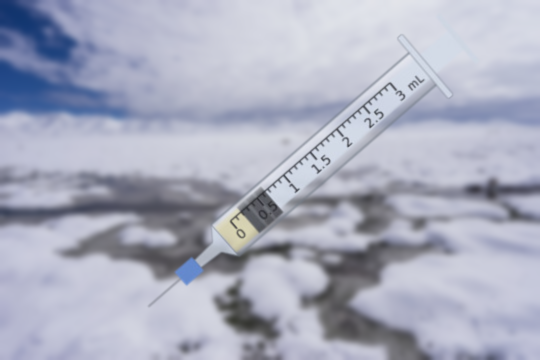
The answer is value=0.2 unit=mL
